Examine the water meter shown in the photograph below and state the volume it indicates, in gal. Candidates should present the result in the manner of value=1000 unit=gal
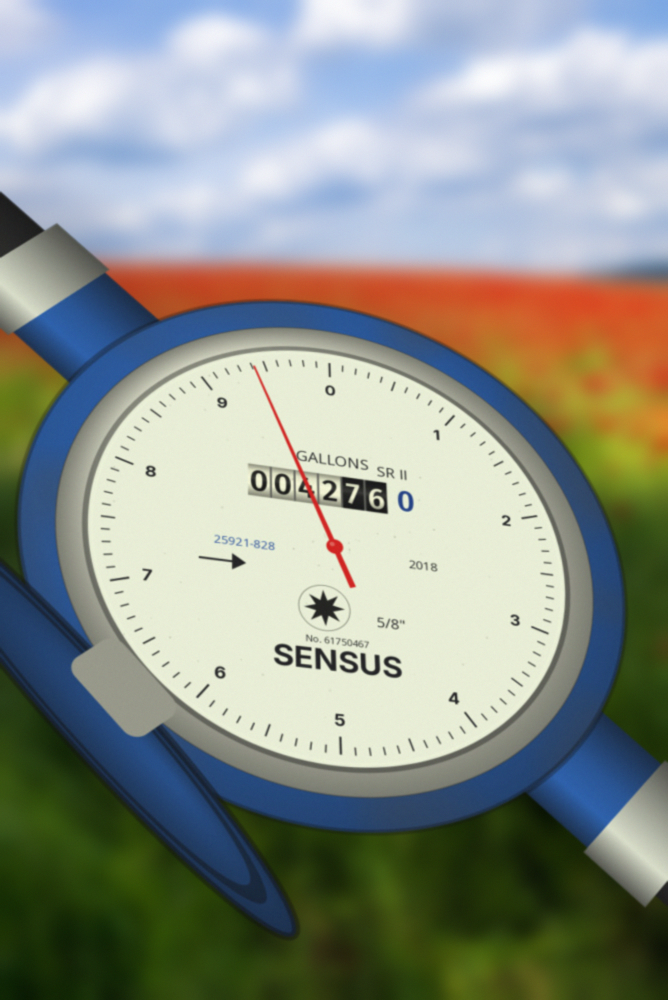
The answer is value=42759.4 unit=gal
